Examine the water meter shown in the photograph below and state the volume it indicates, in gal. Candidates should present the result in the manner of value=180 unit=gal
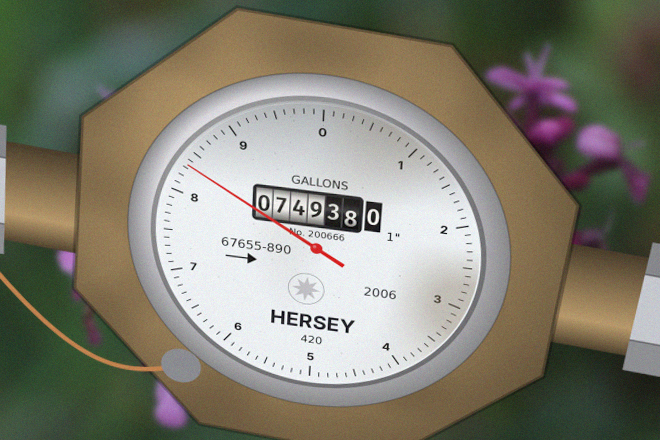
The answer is value=749378.3 unit=gal
